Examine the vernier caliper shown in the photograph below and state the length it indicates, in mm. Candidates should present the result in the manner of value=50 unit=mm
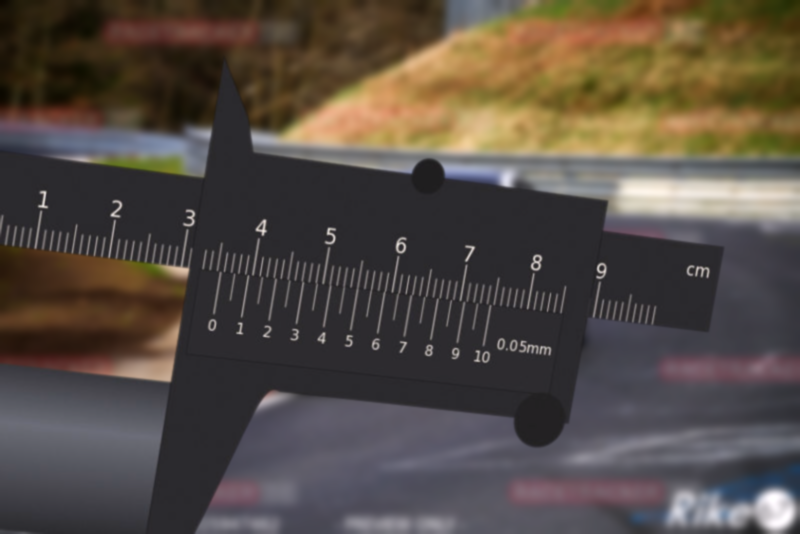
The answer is value=35.5 unit=mm
